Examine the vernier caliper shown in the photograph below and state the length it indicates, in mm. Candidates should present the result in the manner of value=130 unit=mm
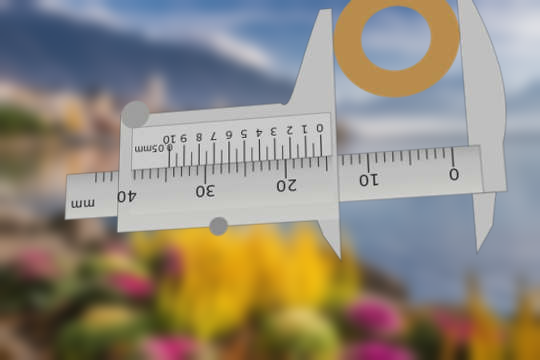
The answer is value=15.6 unit=mm
